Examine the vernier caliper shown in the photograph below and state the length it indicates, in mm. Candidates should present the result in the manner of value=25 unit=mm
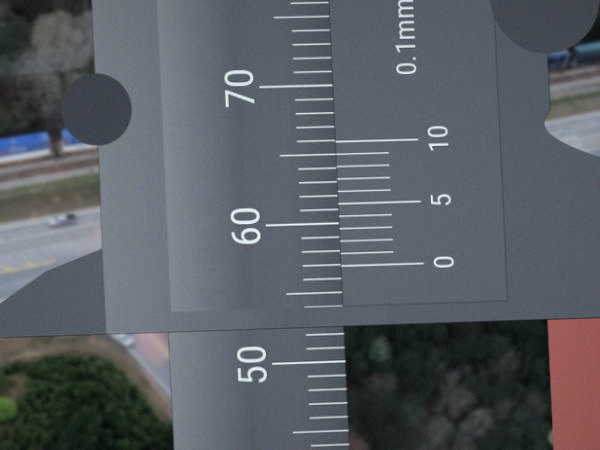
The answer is value=56.9 unit=mm
